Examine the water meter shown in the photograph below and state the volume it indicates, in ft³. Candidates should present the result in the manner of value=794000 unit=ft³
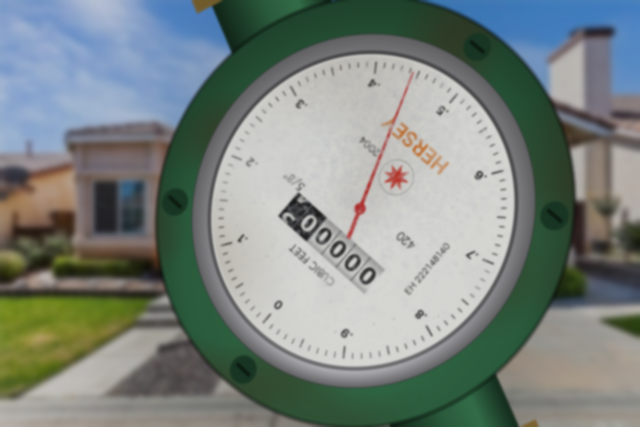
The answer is value=3.44 unit=ft³
